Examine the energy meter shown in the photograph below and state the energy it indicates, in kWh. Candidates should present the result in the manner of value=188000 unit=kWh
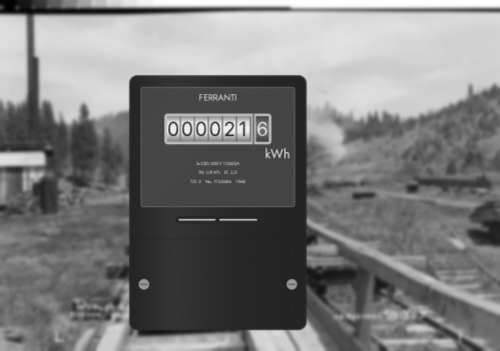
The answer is value=21.6 unit=kWh
